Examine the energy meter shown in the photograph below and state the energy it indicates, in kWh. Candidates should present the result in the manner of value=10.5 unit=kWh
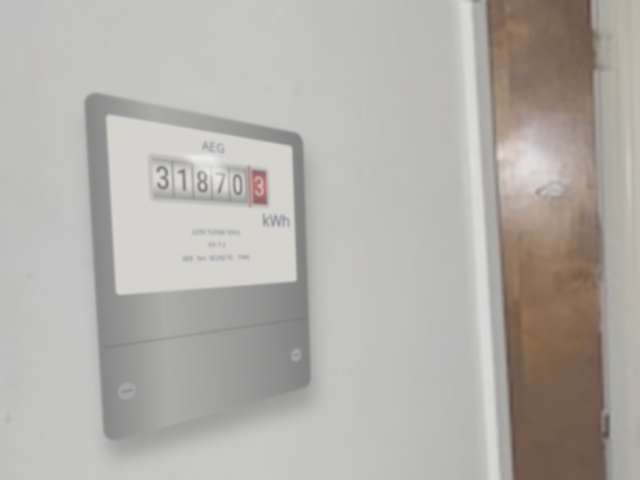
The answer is value=31870.3 unit=kWh
